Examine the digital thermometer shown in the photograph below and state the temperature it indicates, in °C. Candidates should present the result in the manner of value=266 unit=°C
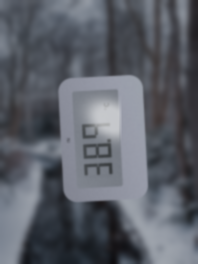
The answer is value=38.9 unit=°C
